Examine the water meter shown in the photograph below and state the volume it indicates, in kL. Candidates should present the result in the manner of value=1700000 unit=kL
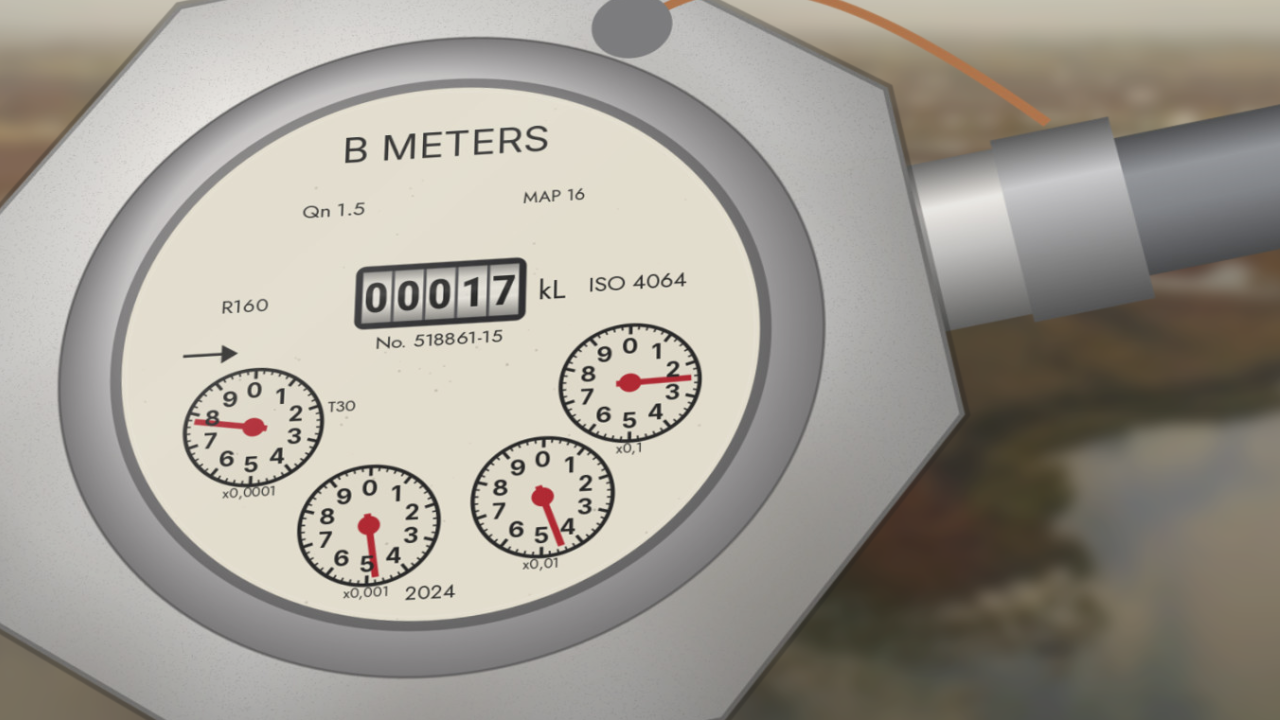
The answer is value=17.2447 unit=kL
